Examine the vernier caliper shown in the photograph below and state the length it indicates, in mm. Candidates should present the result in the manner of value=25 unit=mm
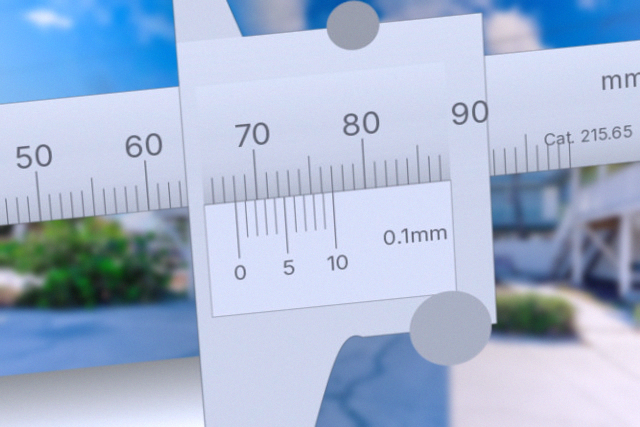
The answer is value=68.0 unit=mm
